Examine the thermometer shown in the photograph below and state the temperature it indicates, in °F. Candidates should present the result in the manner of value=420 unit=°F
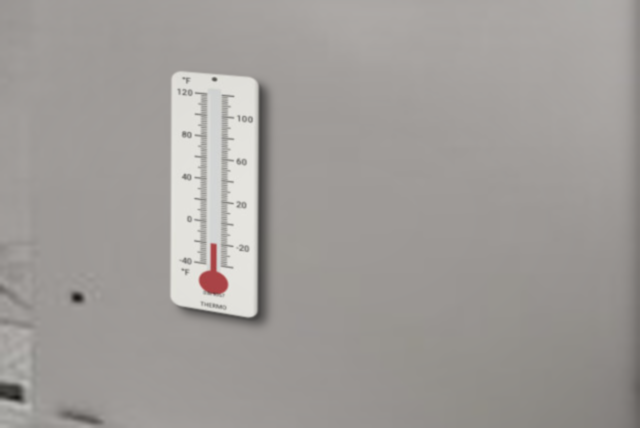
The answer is value=-20 unit=°F
